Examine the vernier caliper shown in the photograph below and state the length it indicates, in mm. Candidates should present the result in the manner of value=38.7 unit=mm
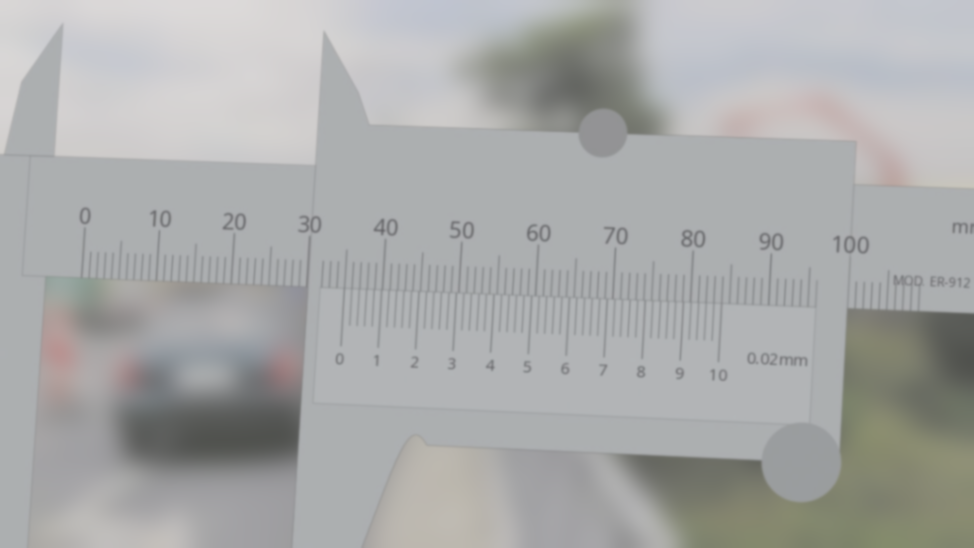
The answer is value=35.0 unit=mm
